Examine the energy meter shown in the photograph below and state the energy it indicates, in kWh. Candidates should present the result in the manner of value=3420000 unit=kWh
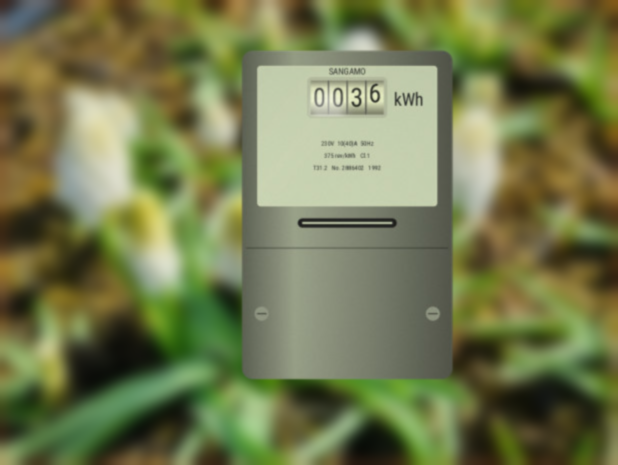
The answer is value=36 unit=kWh
